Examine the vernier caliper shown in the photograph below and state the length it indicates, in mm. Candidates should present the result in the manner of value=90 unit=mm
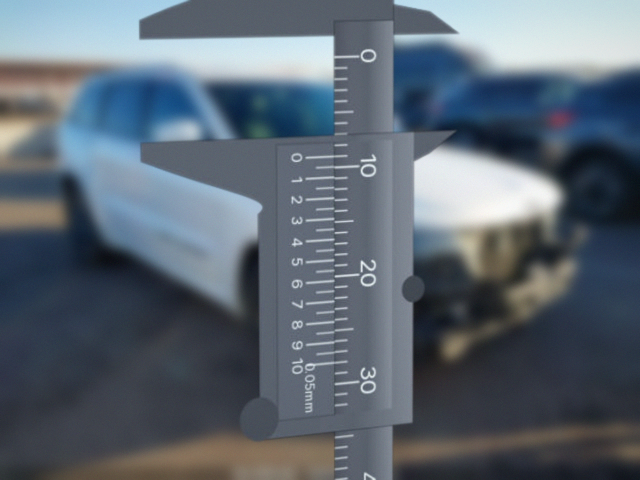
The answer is value=9.0 unit=mm
